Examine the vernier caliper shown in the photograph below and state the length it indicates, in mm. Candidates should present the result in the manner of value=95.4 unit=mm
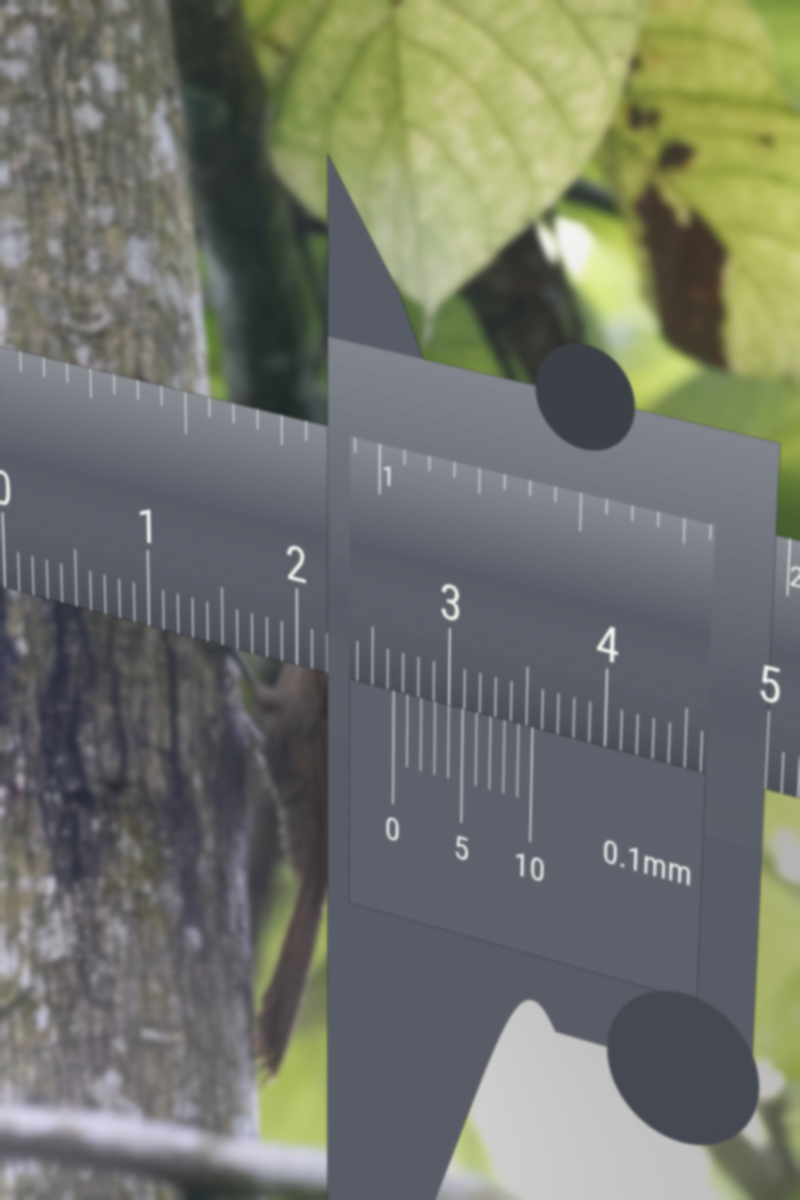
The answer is value=26.4 unit=mm
